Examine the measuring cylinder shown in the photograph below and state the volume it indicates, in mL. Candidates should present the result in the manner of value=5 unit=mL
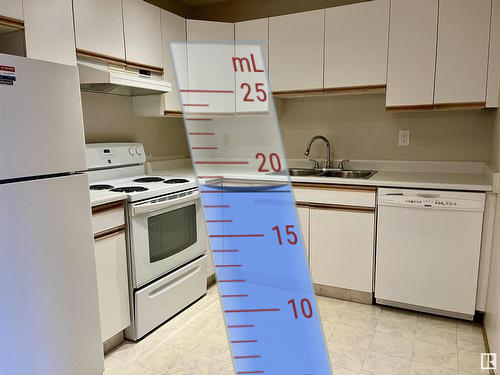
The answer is value=18 unit=mL
